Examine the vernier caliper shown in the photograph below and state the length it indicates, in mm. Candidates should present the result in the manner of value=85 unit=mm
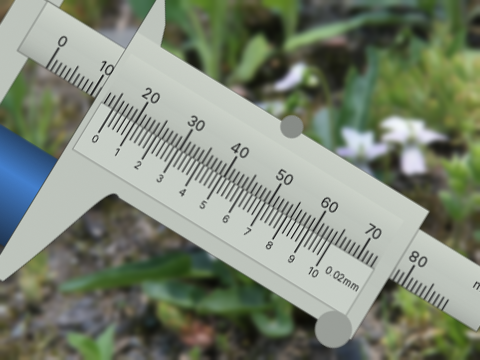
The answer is value=15.0 unit=mm
